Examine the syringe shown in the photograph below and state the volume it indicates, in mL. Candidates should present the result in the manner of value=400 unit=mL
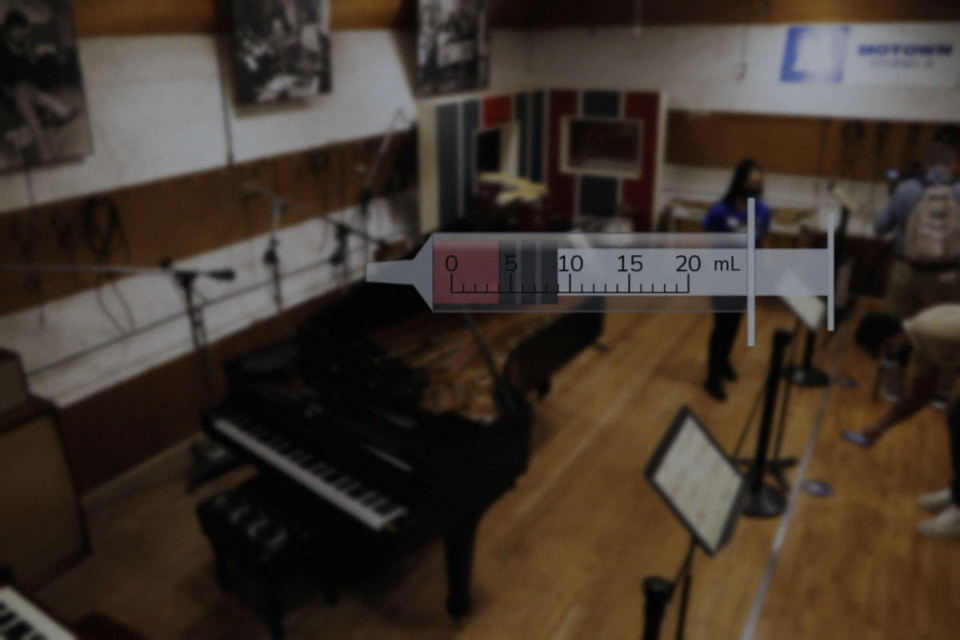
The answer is value=4 unit=mL
